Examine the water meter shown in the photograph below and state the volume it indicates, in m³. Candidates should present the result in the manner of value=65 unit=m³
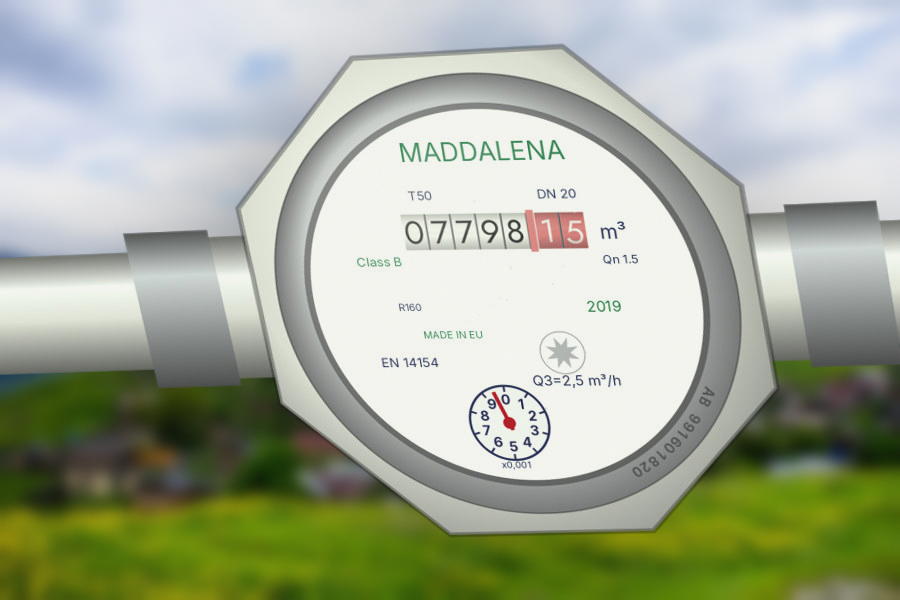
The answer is value=7798.149 unit=m³
